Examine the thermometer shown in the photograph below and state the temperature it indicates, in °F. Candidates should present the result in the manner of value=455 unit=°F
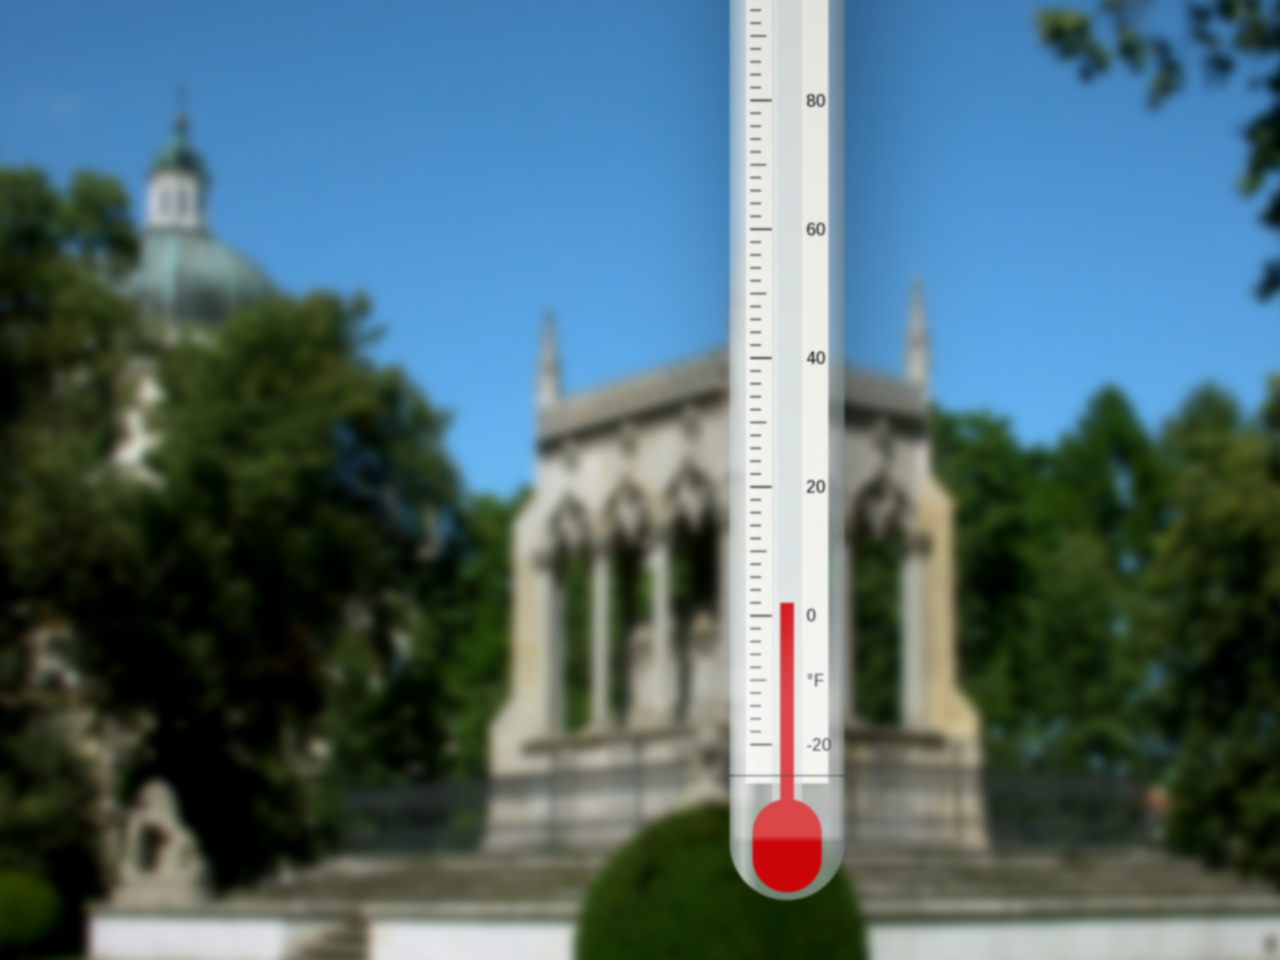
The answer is value=2 unit=°F
